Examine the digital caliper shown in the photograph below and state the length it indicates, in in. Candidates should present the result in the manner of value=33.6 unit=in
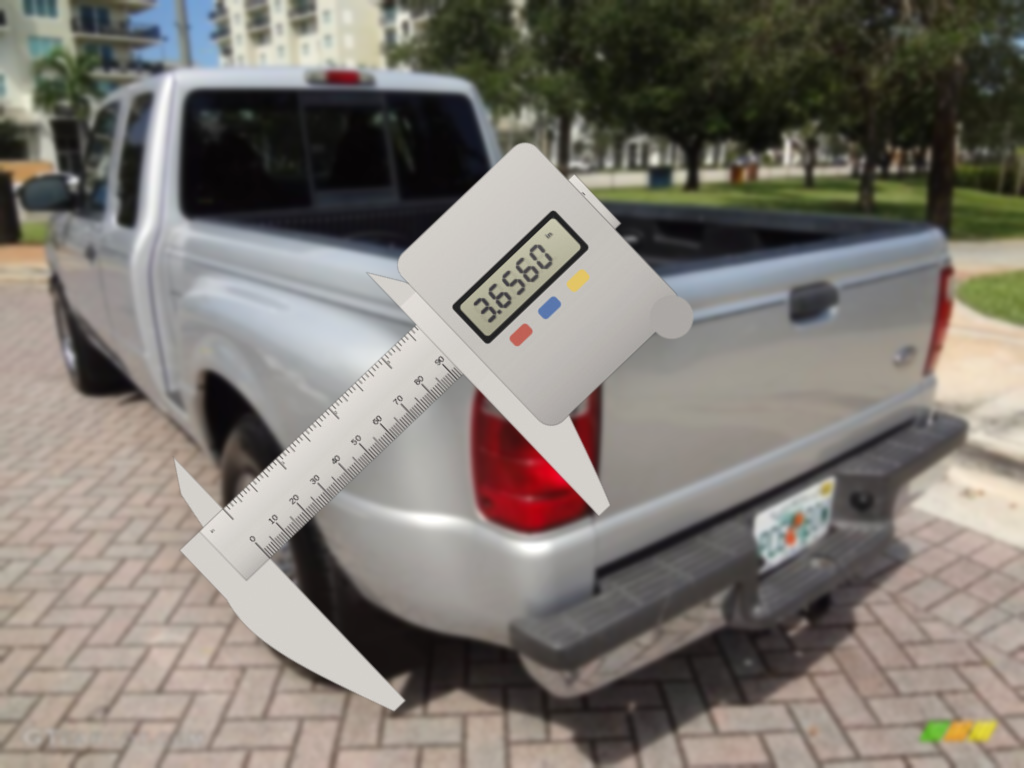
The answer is value=3.6560 unit=in
